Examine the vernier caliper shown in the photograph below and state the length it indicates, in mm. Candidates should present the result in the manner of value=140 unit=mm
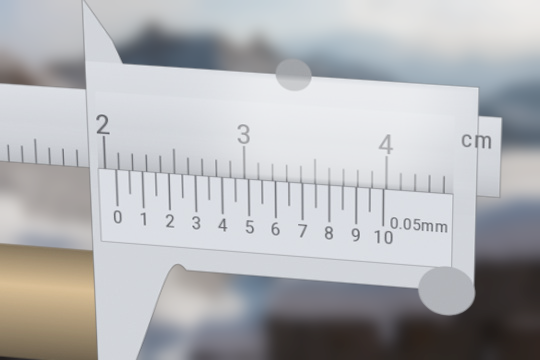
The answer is value=20.8 unit=mm
